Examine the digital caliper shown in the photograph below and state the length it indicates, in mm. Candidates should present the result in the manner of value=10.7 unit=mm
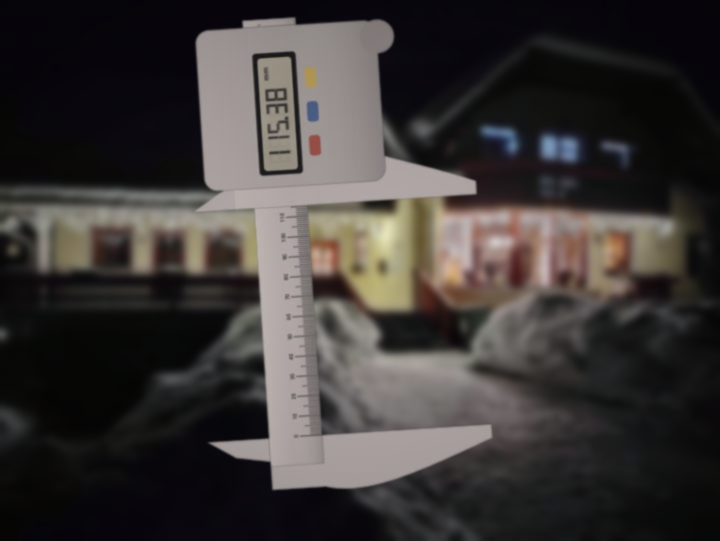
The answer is value=115.38 unit=mm
